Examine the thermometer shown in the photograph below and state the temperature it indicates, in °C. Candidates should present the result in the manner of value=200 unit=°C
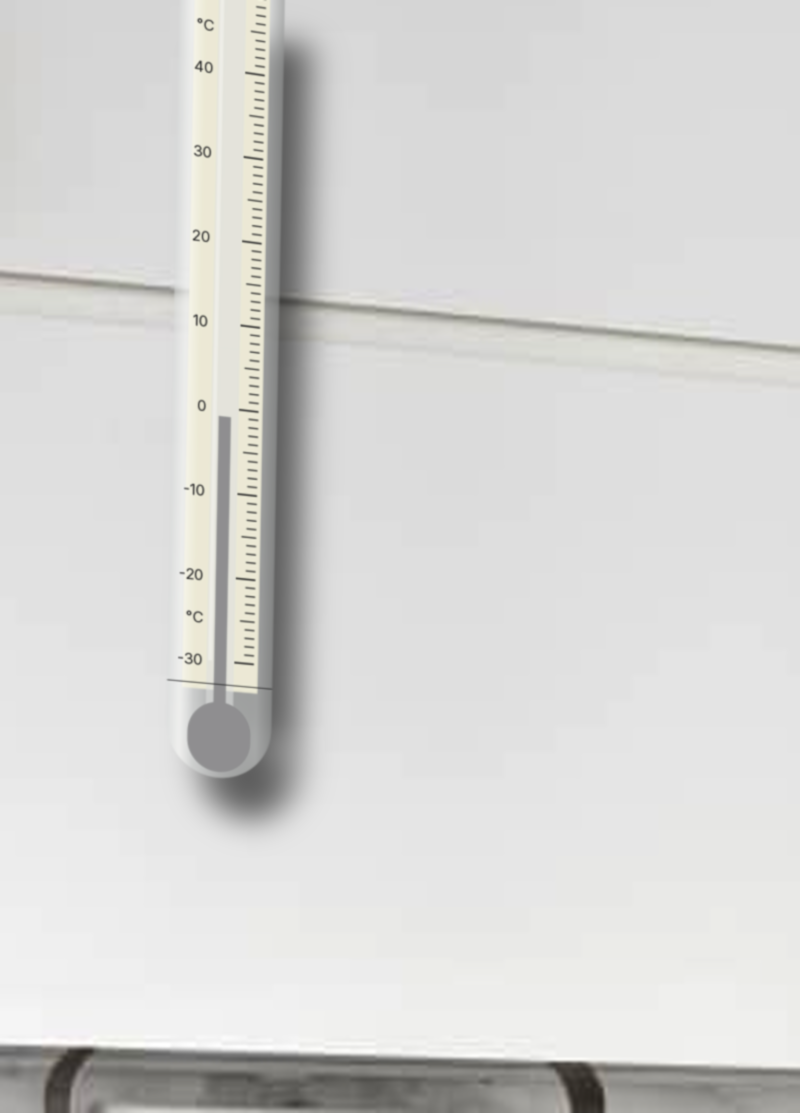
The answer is value=-1 unit=°C
